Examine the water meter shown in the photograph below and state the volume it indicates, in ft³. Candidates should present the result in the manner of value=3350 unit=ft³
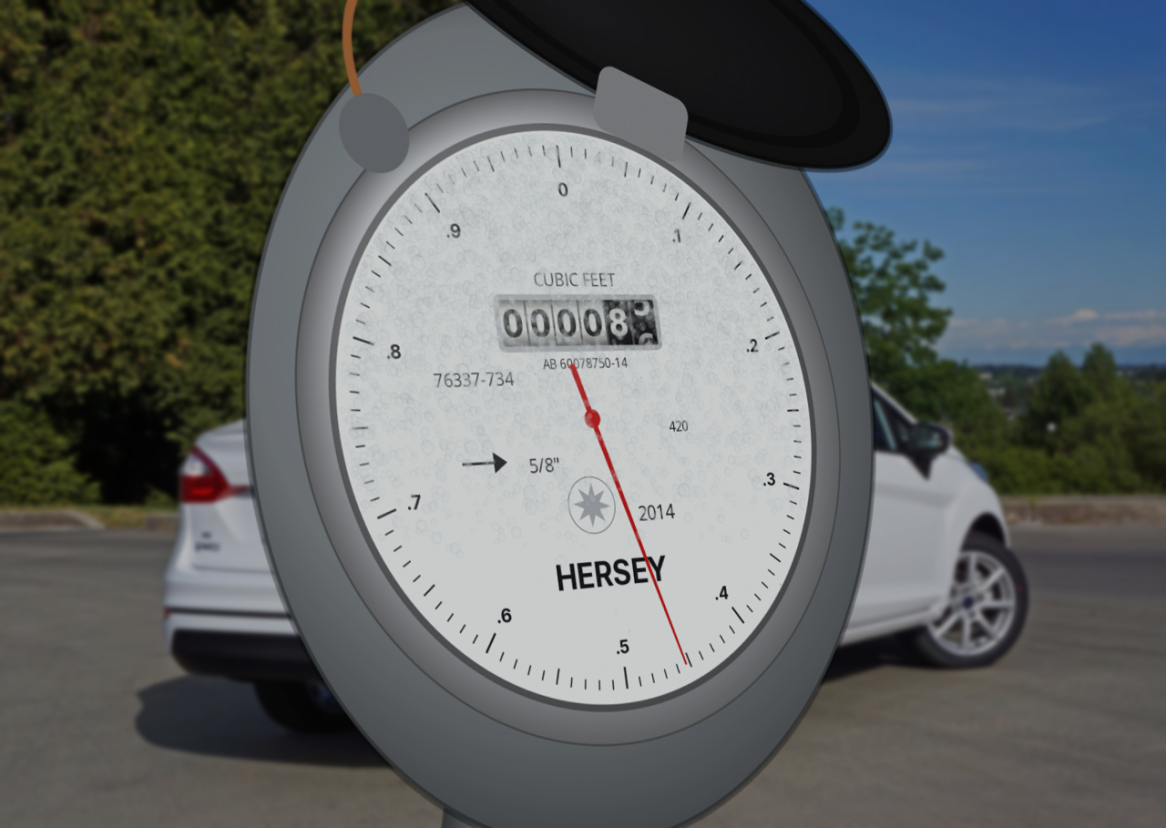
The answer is value=85.45 unit=ft³
